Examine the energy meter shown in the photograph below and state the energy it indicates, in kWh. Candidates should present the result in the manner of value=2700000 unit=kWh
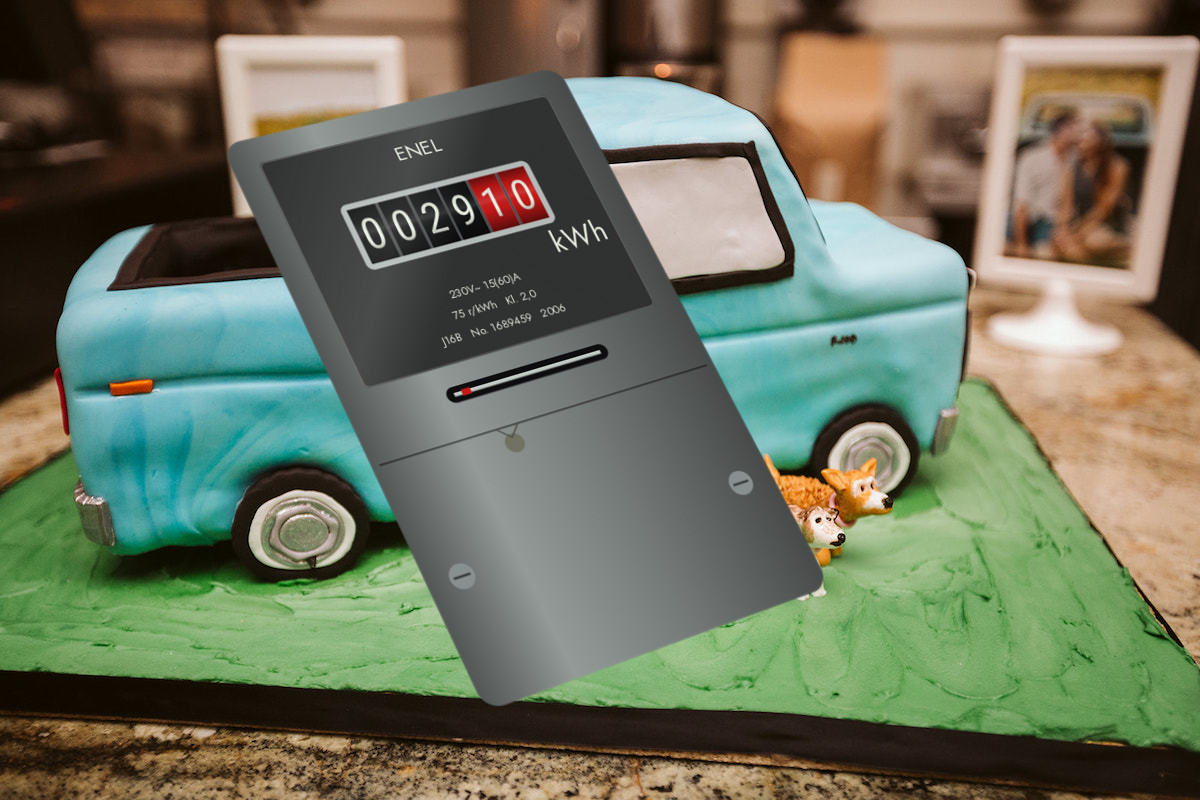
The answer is value=29.10 unit=kWh
